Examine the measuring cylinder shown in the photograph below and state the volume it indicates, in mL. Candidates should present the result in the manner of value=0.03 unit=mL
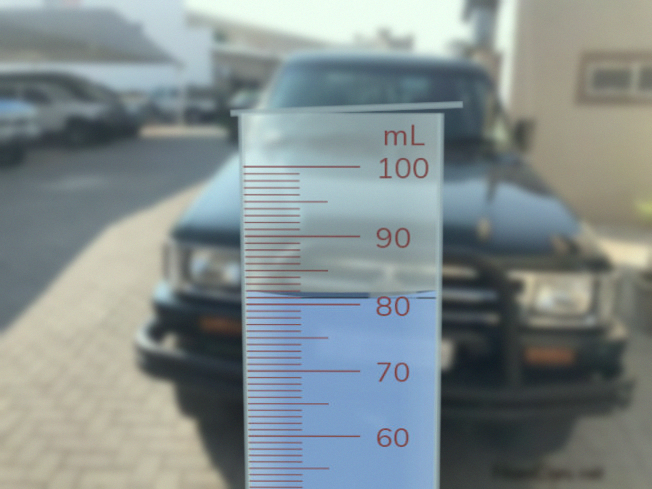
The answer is value=81 unit=mL
